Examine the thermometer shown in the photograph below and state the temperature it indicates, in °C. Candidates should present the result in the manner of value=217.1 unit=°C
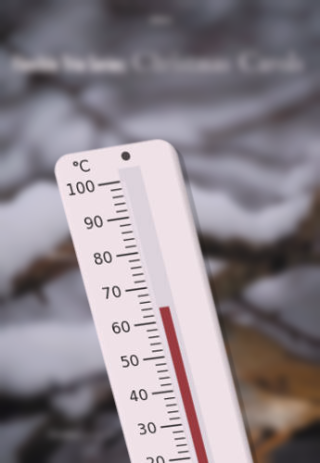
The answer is value=64 unit=°C
